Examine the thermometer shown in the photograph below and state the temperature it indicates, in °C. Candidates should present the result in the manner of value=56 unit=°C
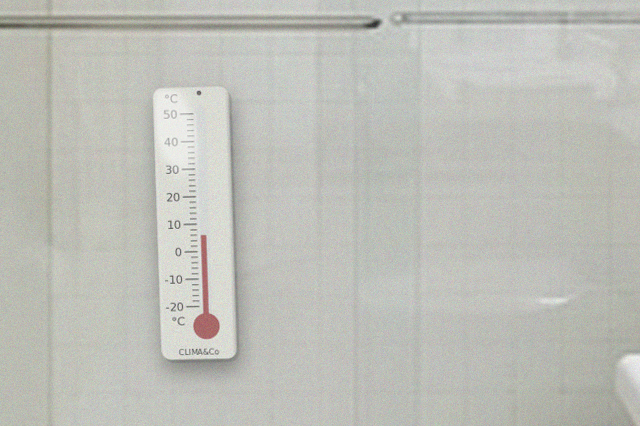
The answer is value=6 unit=°C
